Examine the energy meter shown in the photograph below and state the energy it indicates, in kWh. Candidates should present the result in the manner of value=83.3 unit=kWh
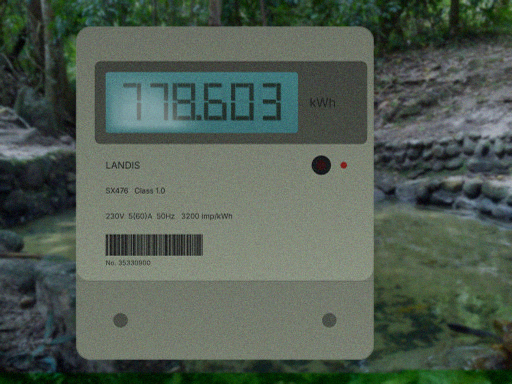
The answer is value=778.603 unit=kWh
